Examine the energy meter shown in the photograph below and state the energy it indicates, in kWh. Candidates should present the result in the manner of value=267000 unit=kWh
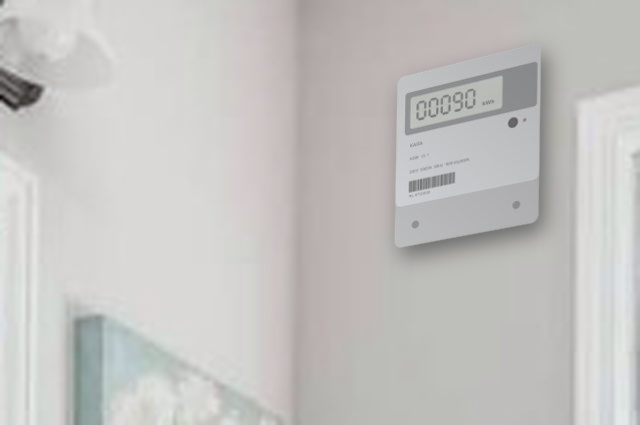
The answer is value=90 unit=kWh
